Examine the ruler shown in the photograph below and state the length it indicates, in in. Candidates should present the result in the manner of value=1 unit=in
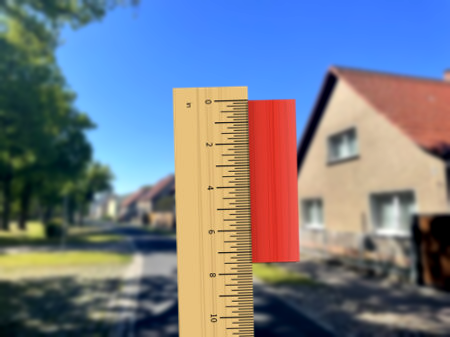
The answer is value=7.5 unit=in
